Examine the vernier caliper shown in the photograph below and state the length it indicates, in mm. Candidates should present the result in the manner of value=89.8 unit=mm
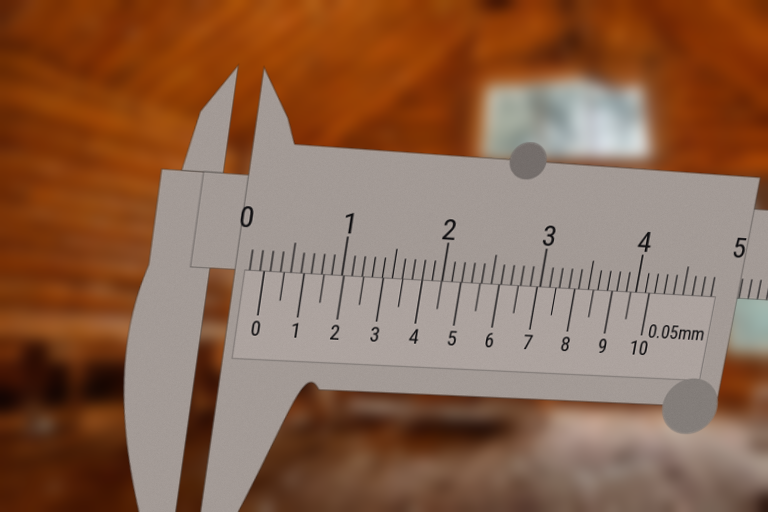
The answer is value=2.4 unit=mm
